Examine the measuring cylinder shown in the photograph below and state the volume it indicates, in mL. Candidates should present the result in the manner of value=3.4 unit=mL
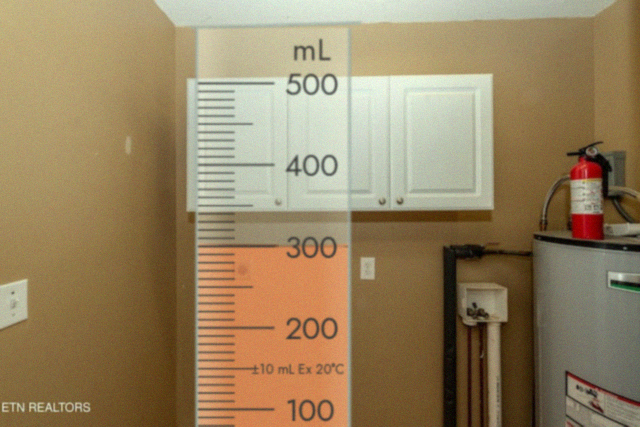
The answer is value=300 unit=mL
